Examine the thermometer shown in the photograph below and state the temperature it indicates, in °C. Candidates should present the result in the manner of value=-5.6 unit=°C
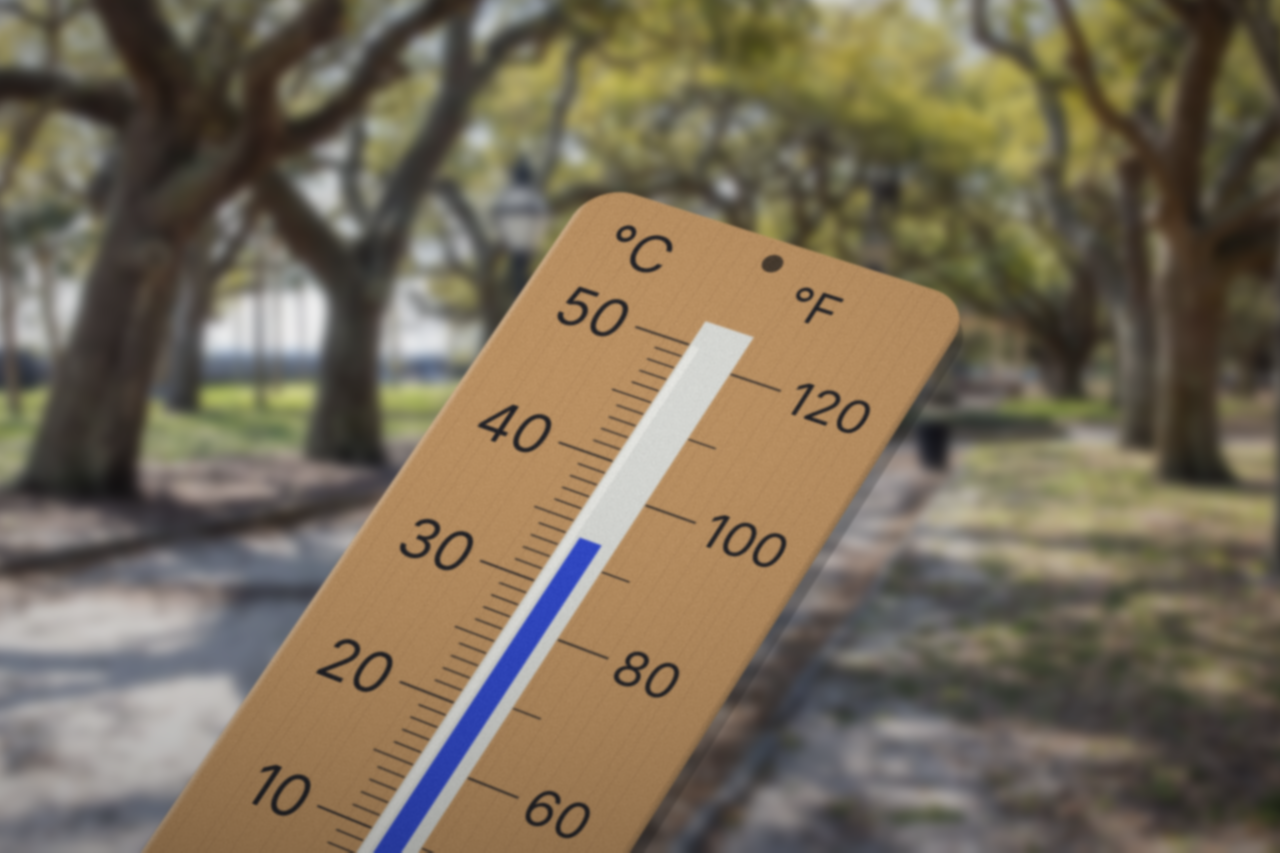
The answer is value=34 unit=°C
